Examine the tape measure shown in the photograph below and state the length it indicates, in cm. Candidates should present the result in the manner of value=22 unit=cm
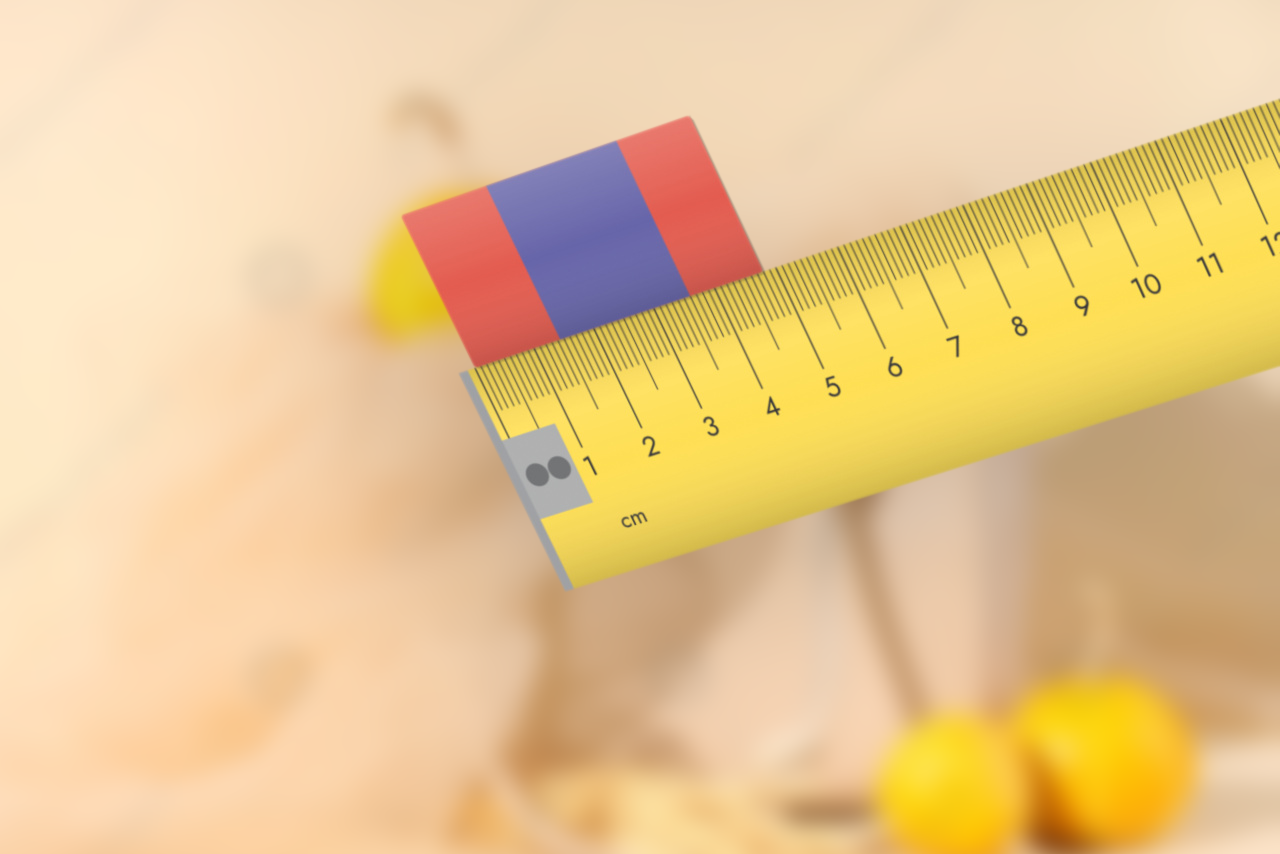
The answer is value=4.8 unit=cm
